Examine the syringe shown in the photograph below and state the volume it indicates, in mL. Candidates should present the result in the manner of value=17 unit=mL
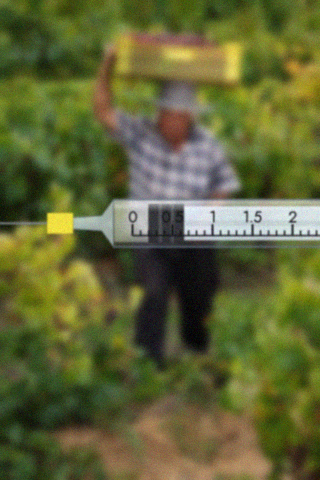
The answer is value=0.2 unit=mL
